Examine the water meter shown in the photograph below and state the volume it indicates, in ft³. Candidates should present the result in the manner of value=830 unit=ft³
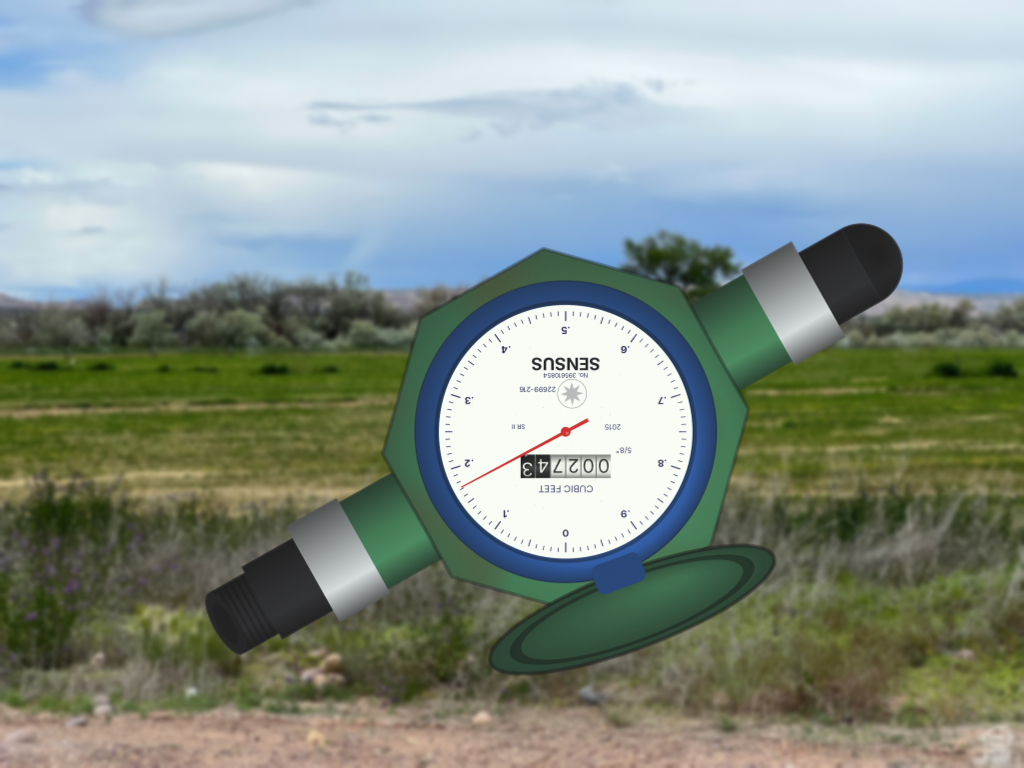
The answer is value=2743.17 unit=ft³
